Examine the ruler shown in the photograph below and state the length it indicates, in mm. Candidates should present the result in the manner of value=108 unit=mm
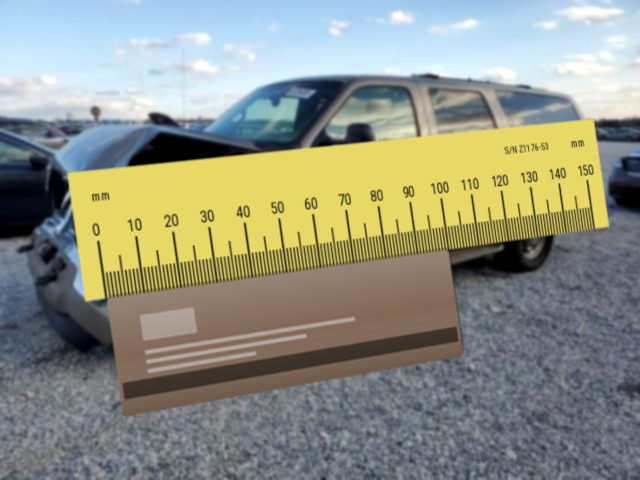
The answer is value=100 unit=mm
